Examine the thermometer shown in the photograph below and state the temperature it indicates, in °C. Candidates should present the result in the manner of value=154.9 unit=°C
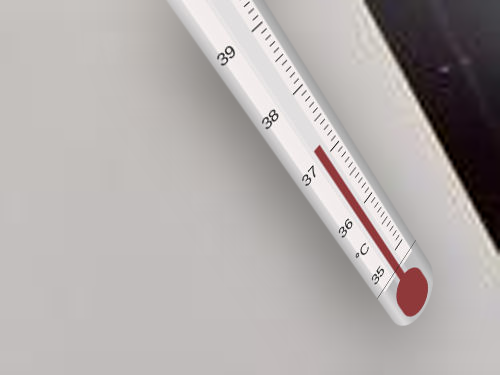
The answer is value=37.2 unit=°C
